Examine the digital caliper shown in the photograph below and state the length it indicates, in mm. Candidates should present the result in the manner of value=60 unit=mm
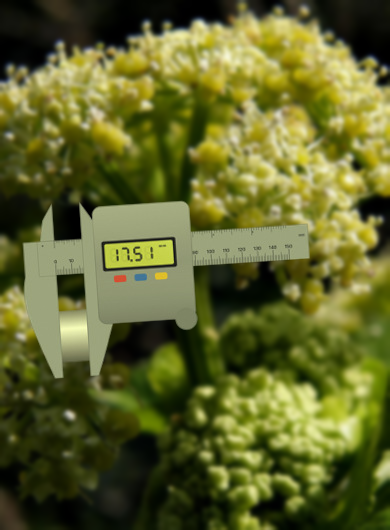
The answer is value=17.51 unit=mm
